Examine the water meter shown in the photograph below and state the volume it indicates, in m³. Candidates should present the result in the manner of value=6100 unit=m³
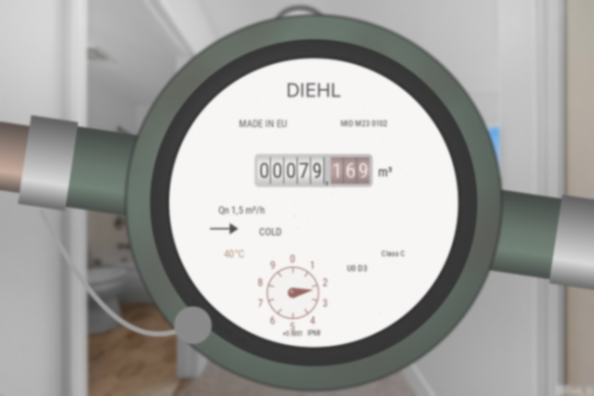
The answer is value=79.1692 unit=m³
